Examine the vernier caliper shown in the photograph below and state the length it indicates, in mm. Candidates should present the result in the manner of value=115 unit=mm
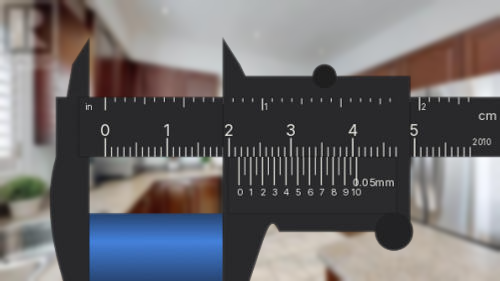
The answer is value=21.6 unit=mm
